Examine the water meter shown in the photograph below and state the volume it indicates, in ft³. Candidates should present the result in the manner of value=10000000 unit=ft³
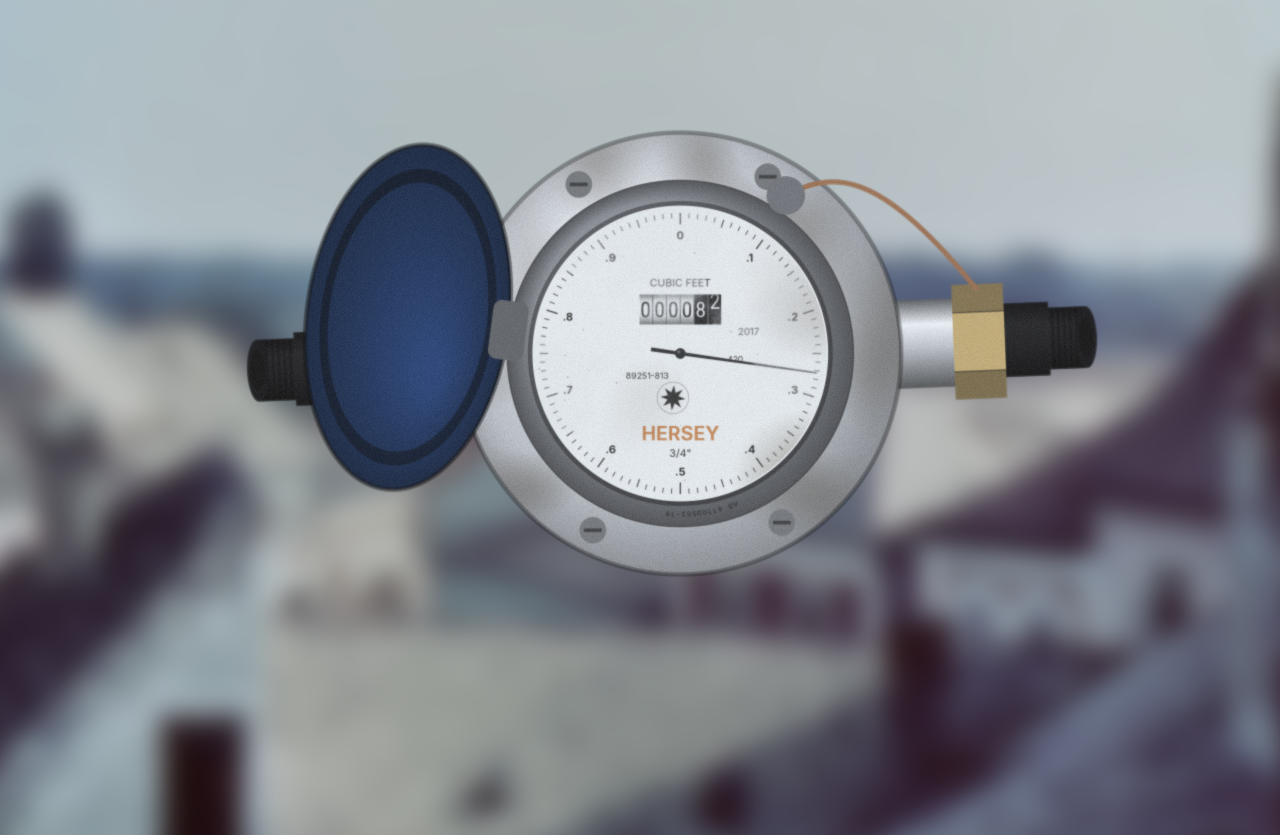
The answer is value=82.27 unit=ft³
